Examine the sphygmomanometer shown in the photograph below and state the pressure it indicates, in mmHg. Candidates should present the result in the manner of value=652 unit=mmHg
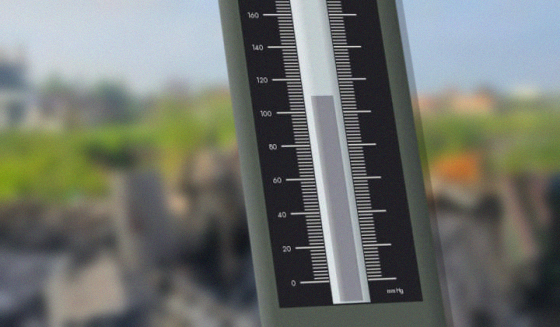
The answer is value=110 unit=mmHg
